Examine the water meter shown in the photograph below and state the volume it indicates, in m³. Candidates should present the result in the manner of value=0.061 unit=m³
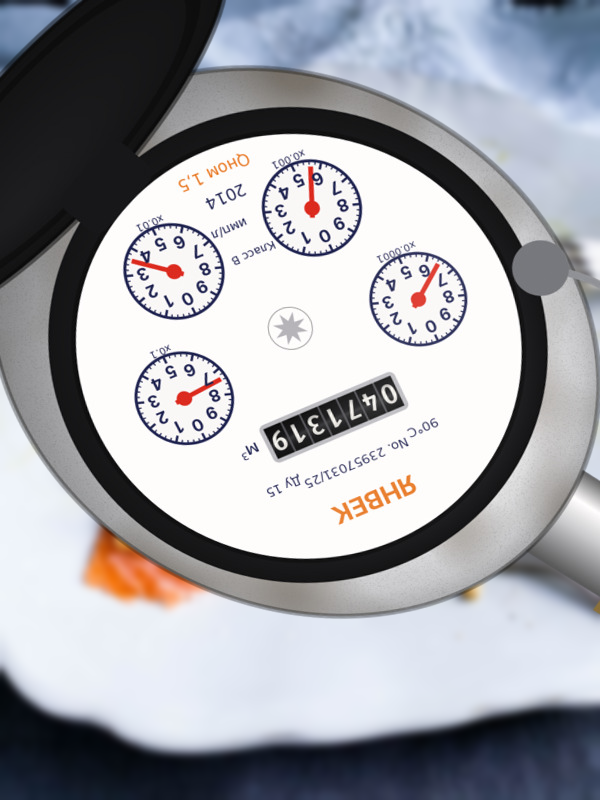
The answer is value=471319.7356 unit=m³
